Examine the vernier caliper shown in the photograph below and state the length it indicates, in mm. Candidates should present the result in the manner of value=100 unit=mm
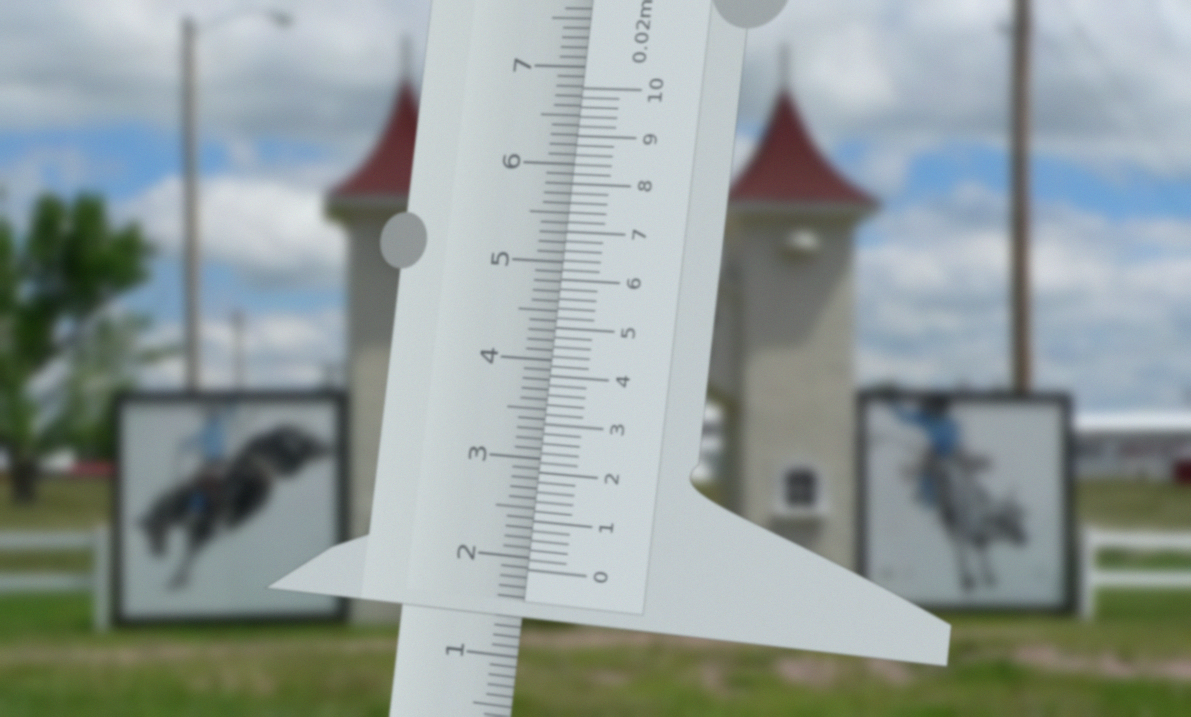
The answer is value=18.8 unit=mm
